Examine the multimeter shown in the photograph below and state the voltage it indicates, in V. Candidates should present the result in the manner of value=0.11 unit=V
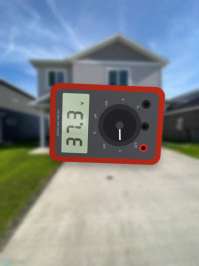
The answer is value=37.3 unit=V
